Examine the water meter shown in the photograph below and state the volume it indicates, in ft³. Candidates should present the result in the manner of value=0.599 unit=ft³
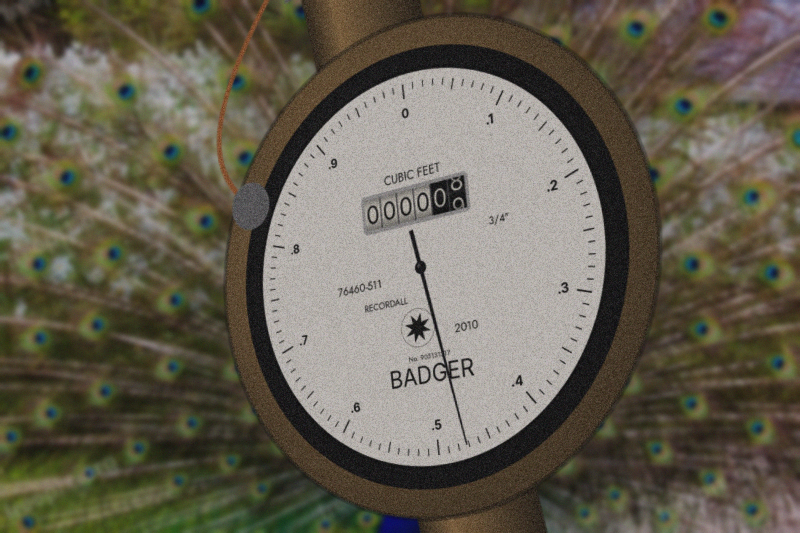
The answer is value=8.47 unit=ft³
